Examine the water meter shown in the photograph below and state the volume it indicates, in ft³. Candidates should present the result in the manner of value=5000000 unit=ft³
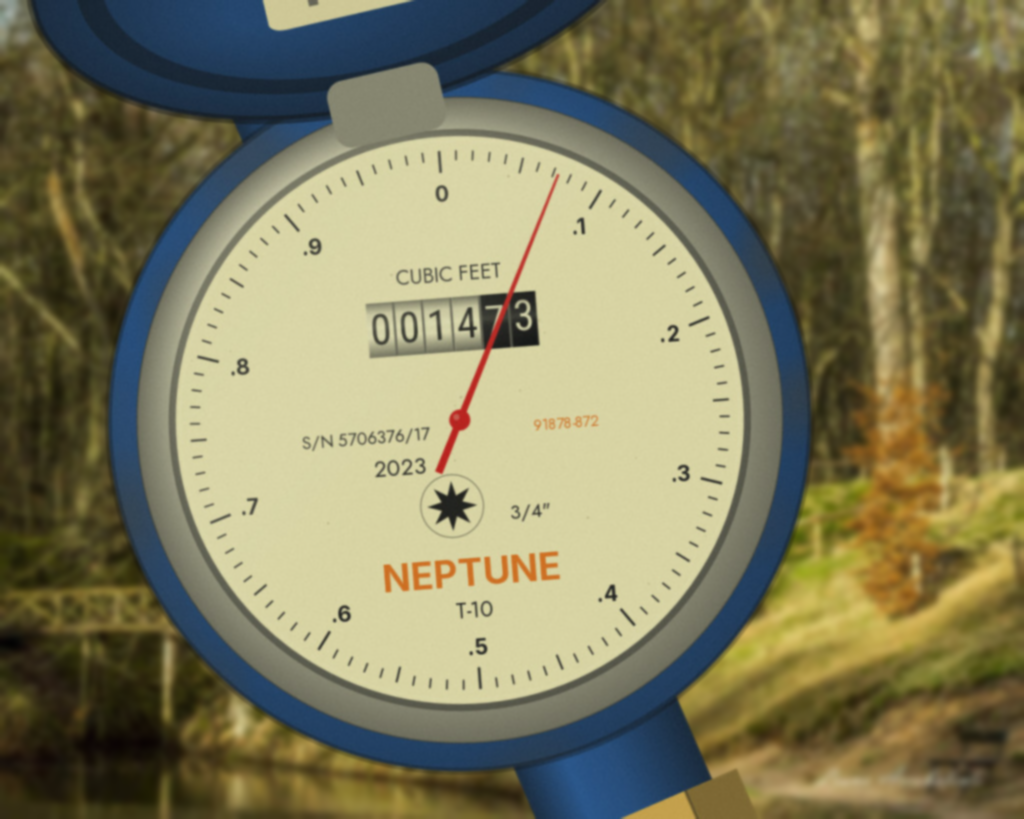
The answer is value=1473.07 unit=ft³
